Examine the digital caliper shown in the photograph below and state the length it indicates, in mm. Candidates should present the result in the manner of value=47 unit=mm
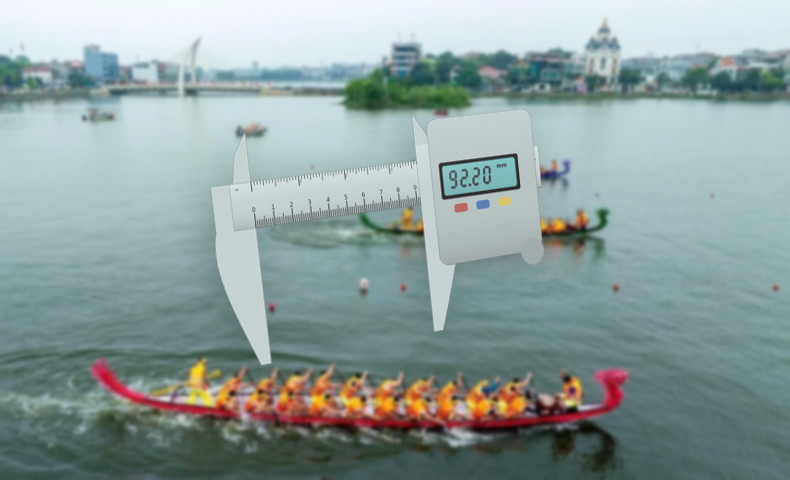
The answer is value=92.20 unit=mm
